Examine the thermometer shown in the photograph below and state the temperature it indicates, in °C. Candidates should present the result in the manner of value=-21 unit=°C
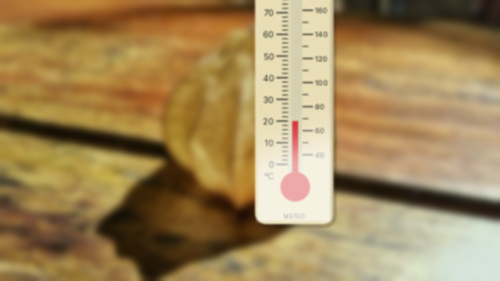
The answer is value=20 unit=°C
